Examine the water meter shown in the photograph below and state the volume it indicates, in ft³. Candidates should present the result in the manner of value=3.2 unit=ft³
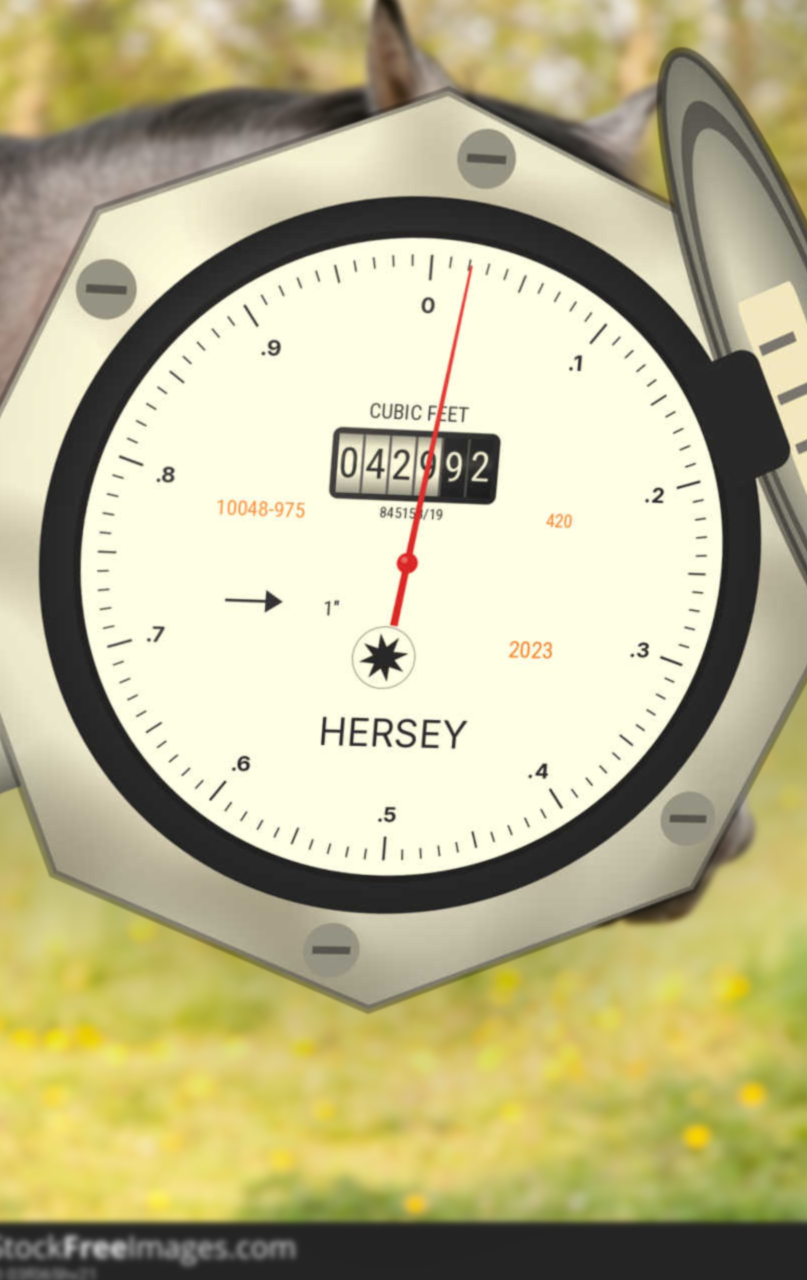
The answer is value=42992.02 unit=ft³
